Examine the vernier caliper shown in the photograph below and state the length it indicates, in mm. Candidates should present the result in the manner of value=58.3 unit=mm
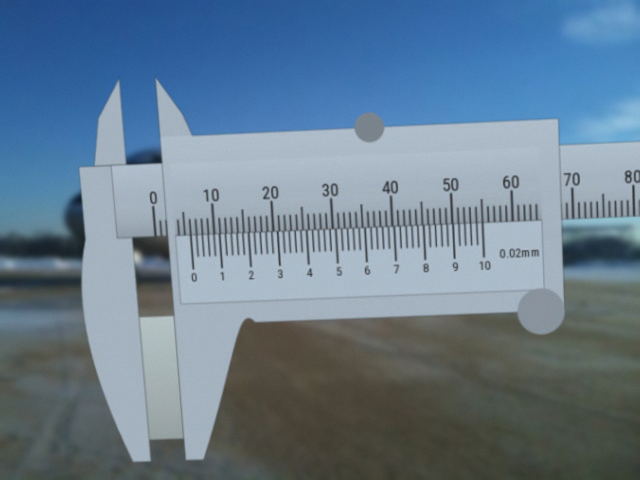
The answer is value=6.0 unit=mm
